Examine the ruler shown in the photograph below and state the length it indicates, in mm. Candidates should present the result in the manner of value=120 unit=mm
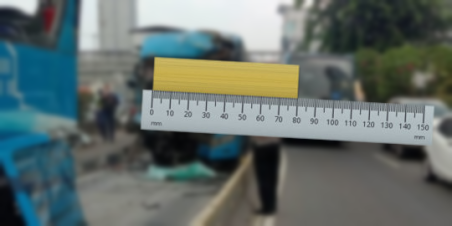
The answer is value=80 unit=mm
